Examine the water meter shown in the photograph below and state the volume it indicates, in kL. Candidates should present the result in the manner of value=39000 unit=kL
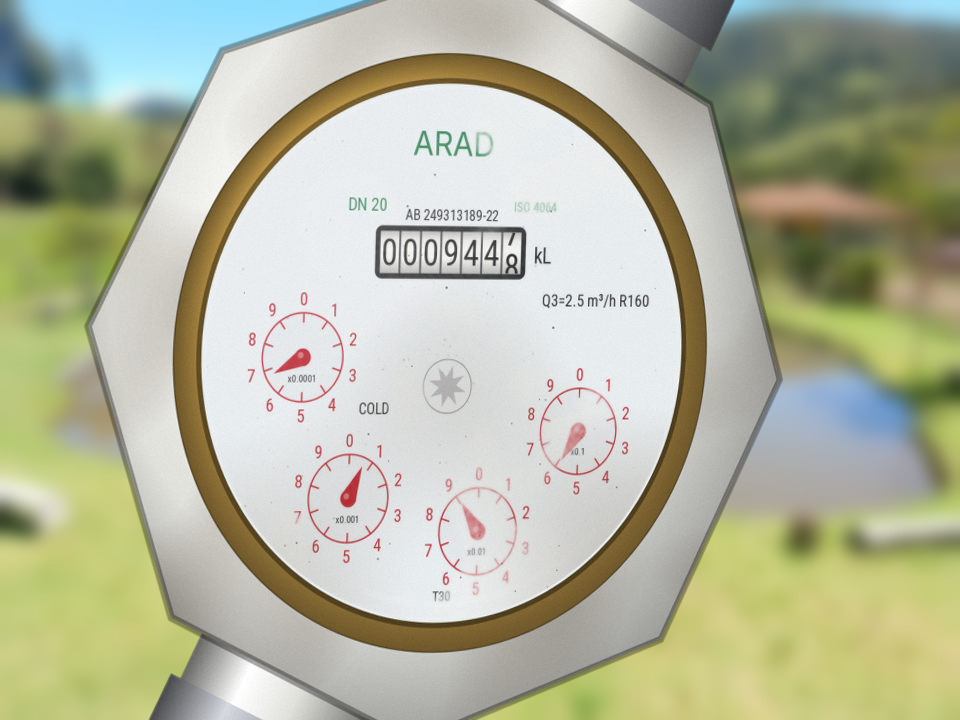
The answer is value=9447.5906 unit=kL
